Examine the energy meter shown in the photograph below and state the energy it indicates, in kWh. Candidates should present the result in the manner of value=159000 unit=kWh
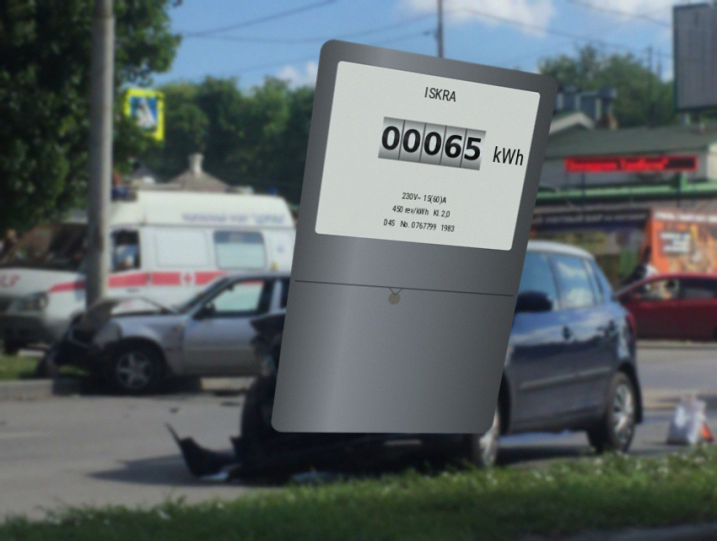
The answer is value=65 unit=kWh
